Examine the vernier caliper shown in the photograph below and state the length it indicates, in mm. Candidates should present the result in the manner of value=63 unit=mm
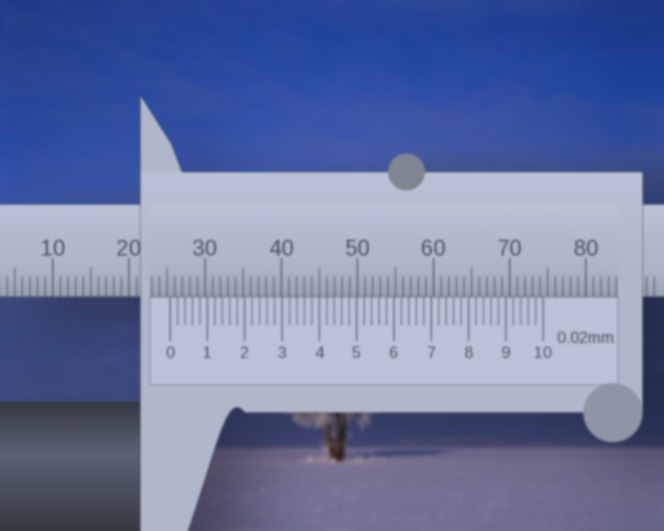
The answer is value=25.4 unit=mm
